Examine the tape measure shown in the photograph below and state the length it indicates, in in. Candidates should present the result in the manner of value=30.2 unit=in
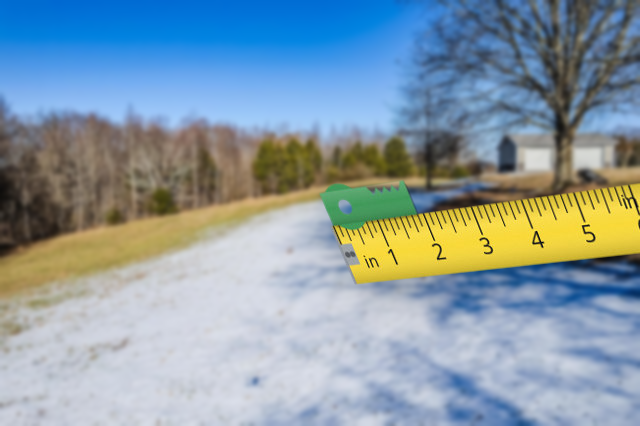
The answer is value=1.875 unit=in
